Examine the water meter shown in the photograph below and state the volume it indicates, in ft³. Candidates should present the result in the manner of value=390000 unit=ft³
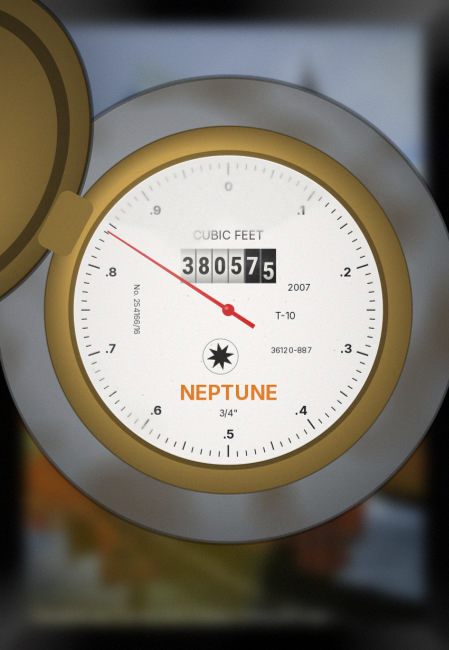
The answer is value=380574.84 unit=ft³
